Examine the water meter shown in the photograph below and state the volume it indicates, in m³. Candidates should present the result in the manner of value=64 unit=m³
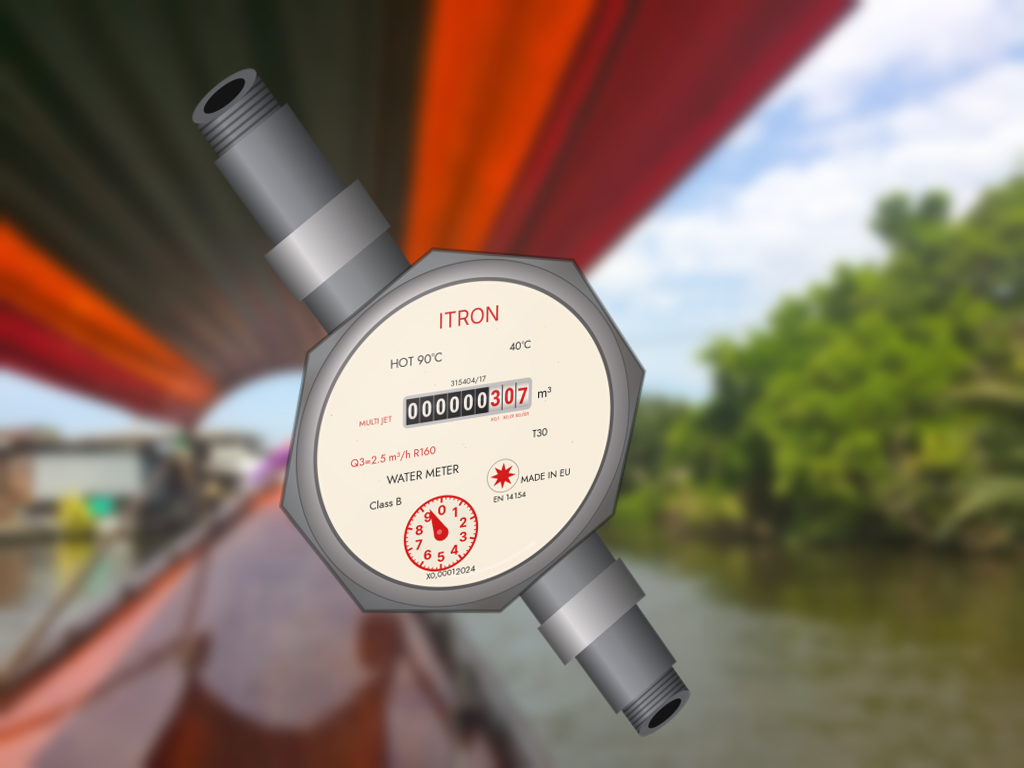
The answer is value=0.3069 unit=m³
